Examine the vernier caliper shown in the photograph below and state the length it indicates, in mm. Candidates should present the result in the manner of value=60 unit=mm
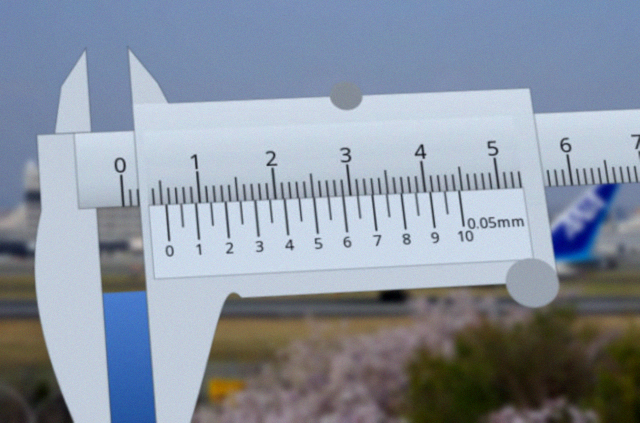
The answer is value=5.6 unit=mm
